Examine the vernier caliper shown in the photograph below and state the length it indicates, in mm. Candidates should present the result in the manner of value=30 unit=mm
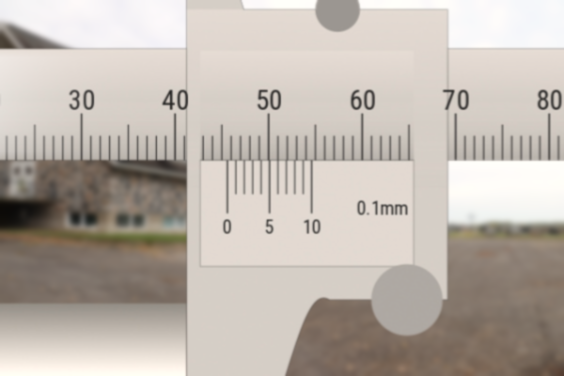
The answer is value=45.6 unit=mm
